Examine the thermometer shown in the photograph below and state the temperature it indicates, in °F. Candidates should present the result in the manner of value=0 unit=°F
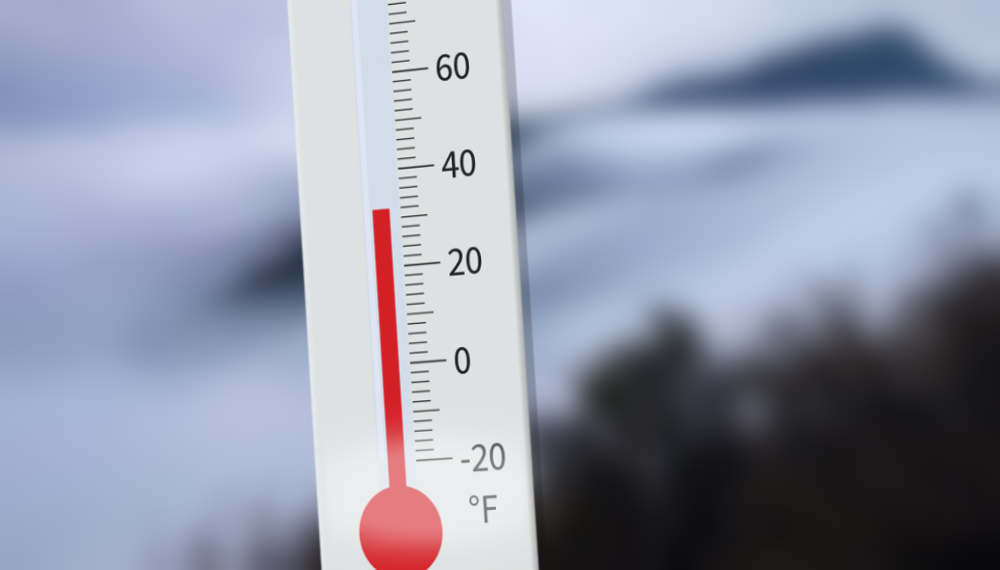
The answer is value=32 unit=°F
